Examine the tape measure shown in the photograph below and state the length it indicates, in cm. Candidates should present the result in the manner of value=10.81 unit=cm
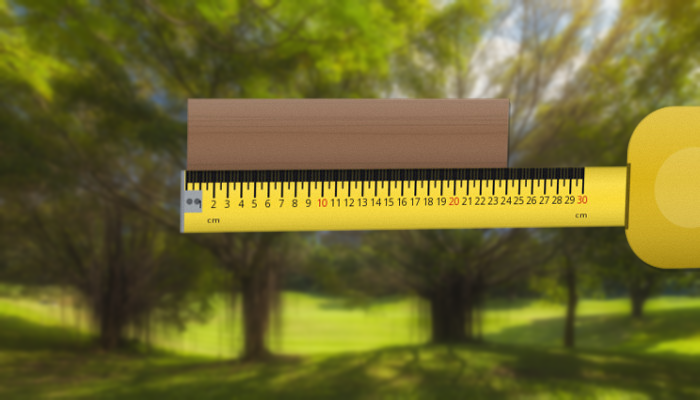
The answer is value=24 unit=cm
